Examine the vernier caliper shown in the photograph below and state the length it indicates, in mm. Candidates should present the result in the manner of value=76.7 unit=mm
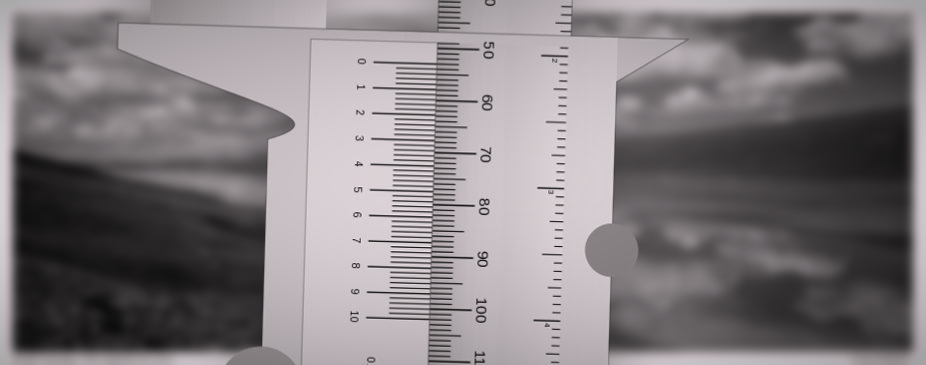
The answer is value=53.0 unit=mm
